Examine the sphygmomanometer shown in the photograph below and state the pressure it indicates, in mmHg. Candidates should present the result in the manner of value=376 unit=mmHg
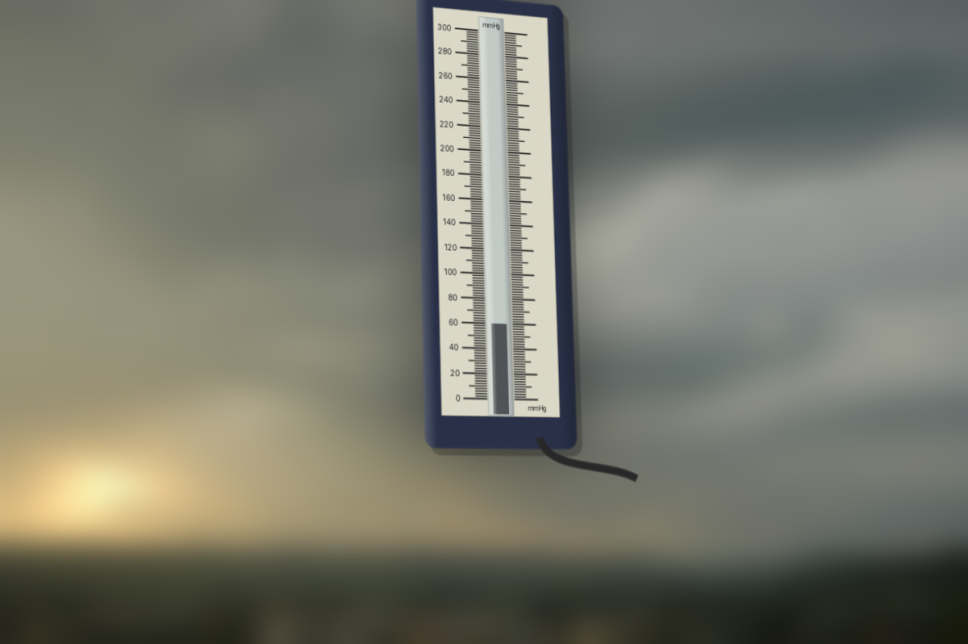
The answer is value=60 unit=mmHg
